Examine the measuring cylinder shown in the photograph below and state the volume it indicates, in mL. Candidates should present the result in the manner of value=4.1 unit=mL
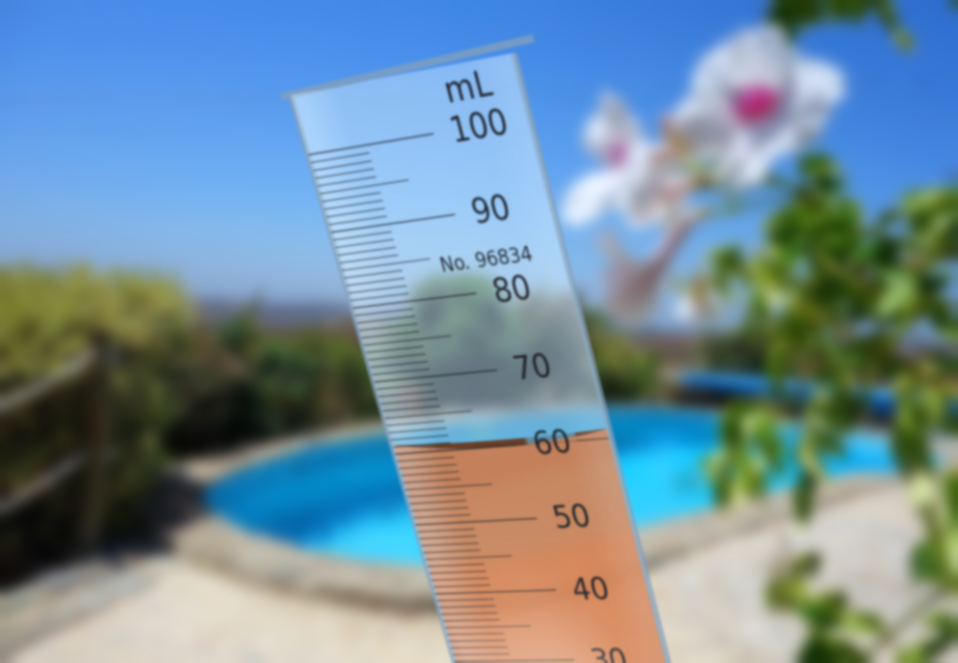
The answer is value=60 unit=mL
